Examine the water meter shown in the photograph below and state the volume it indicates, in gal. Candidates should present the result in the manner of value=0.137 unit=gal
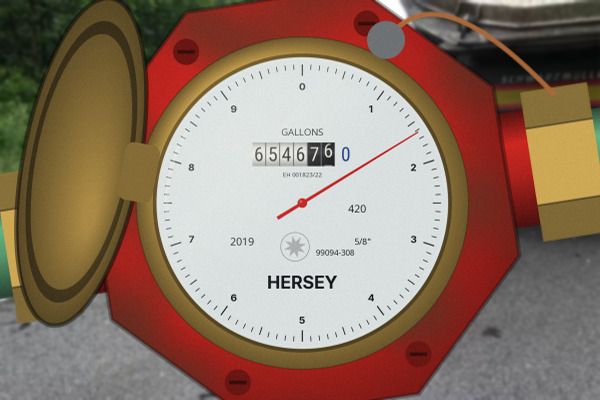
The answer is value=6546761.6 unit=gal
